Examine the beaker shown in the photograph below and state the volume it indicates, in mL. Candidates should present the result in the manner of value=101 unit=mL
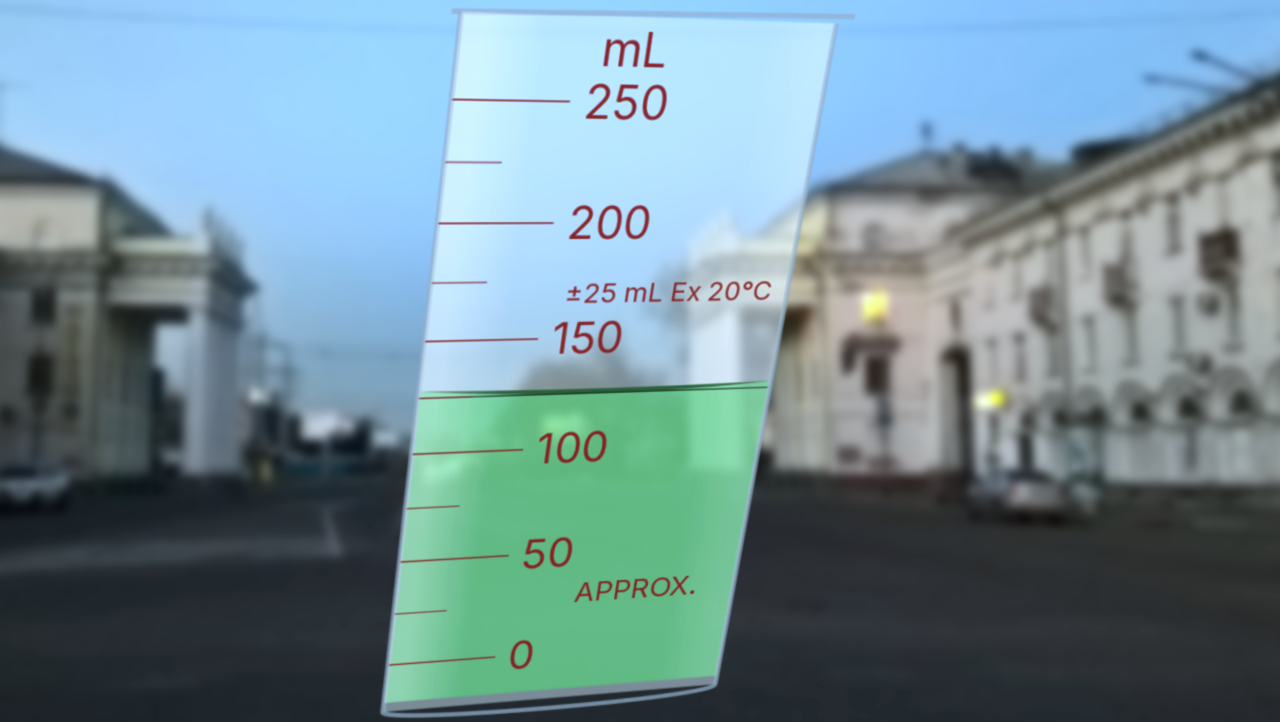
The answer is value=125 unit=mL
